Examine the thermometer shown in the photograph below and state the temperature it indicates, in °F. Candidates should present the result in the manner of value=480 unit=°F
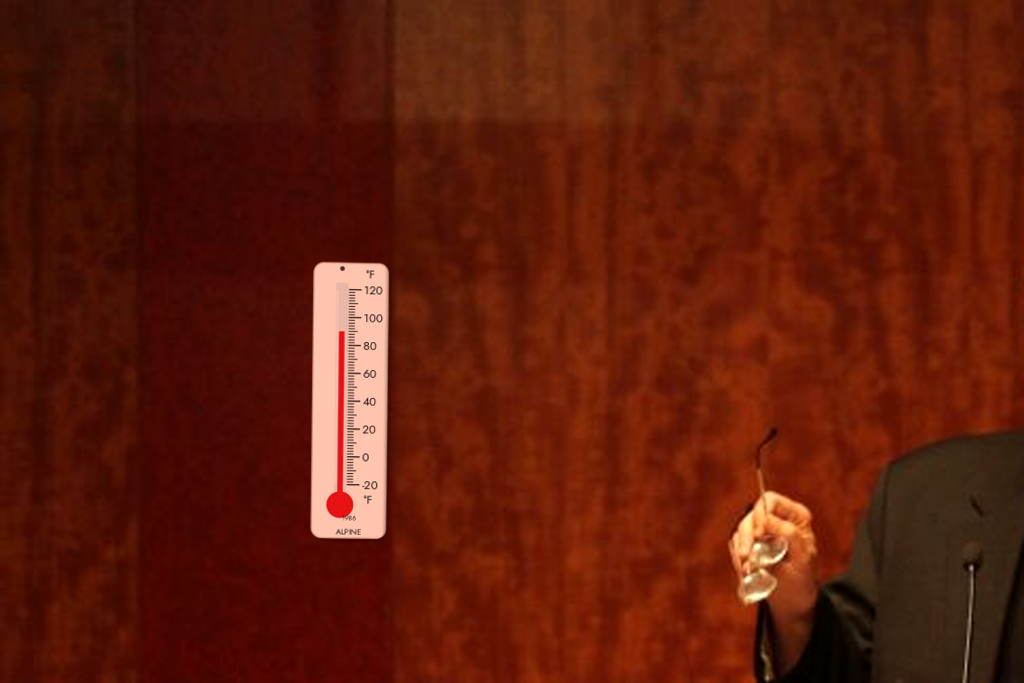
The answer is value=90 unit=°F
